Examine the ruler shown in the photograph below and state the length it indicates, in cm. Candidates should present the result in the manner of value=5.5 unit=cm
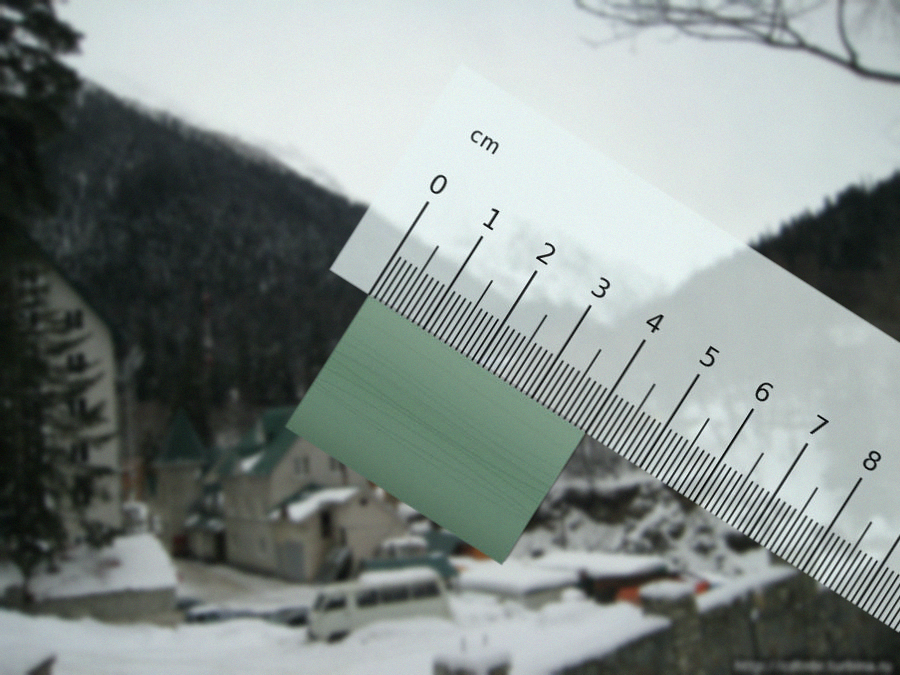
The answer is value=4 unit=cm
